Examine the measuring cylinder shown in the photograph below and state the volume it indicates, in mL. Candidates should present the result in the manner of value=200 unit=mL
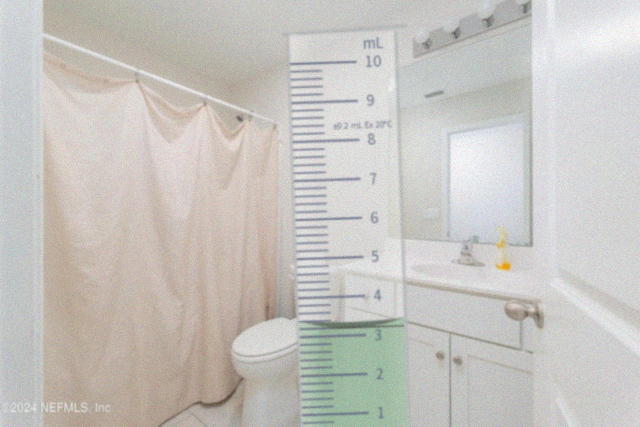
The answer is value=3.2 unit=mL
